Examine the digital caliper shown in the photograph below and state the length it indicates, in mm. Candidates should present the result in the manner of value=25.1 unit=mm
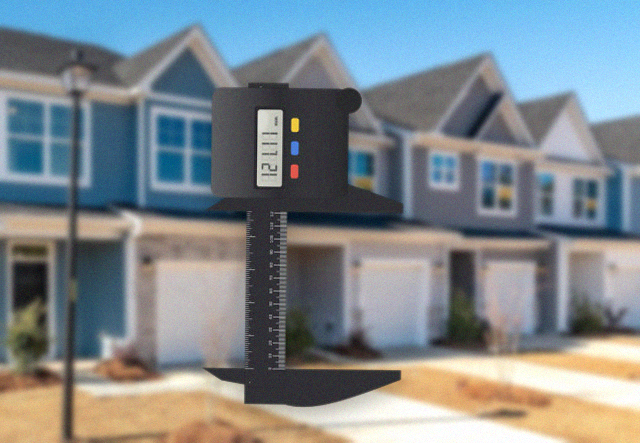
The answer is value=121.11 unit=mm
